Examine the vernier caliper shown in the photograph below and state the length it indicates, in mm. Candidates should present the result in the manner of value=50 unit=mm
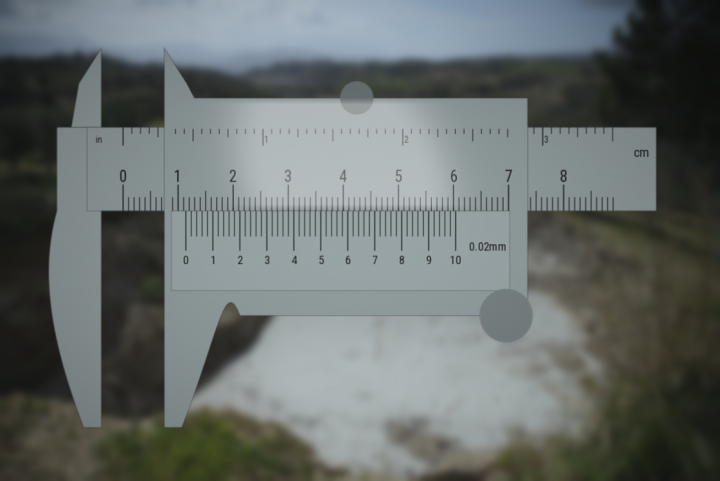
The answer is value=11.4 unit=mm
